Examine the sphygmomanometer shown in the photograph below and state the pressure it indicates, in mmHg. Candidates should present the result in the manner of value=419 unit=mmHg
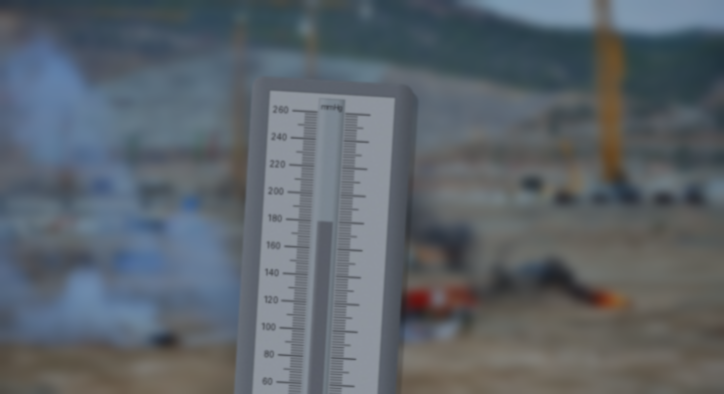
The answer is value=180 unit=mmHg
